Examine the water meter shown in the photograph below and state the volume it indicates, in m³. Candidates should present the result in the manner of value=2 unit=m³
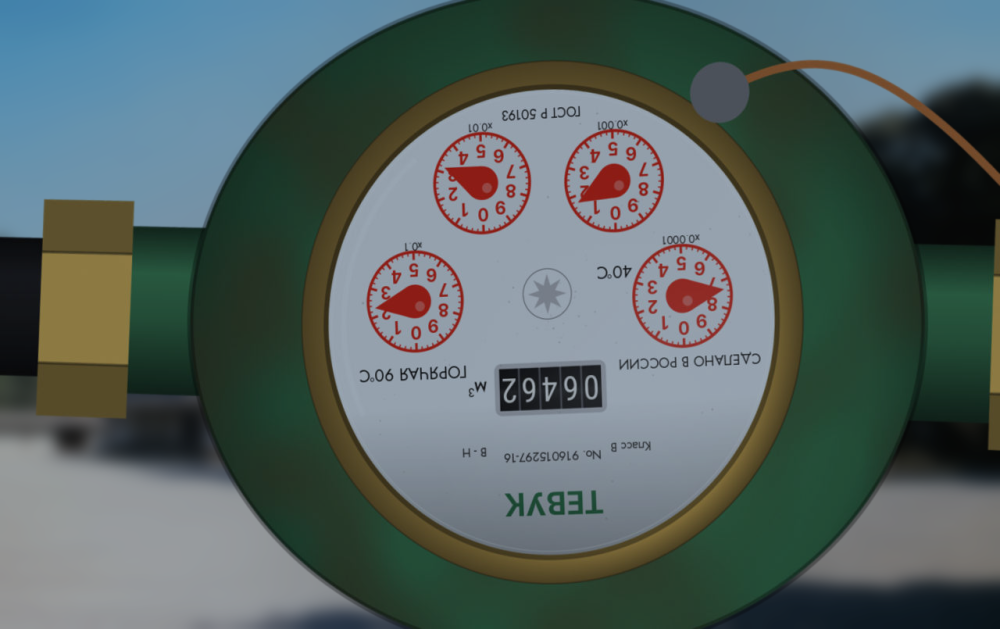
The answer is value=6462.2317 unit=m³
